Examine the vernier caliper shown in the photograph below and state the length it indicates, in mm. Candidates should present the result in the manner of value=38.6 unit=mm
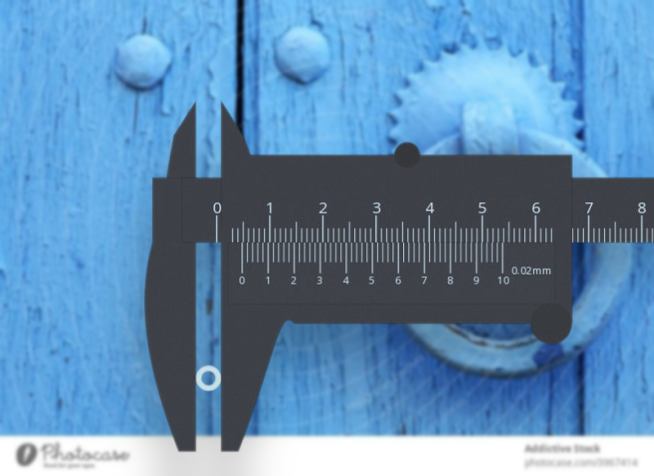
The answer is value=4.8 unit=mm
